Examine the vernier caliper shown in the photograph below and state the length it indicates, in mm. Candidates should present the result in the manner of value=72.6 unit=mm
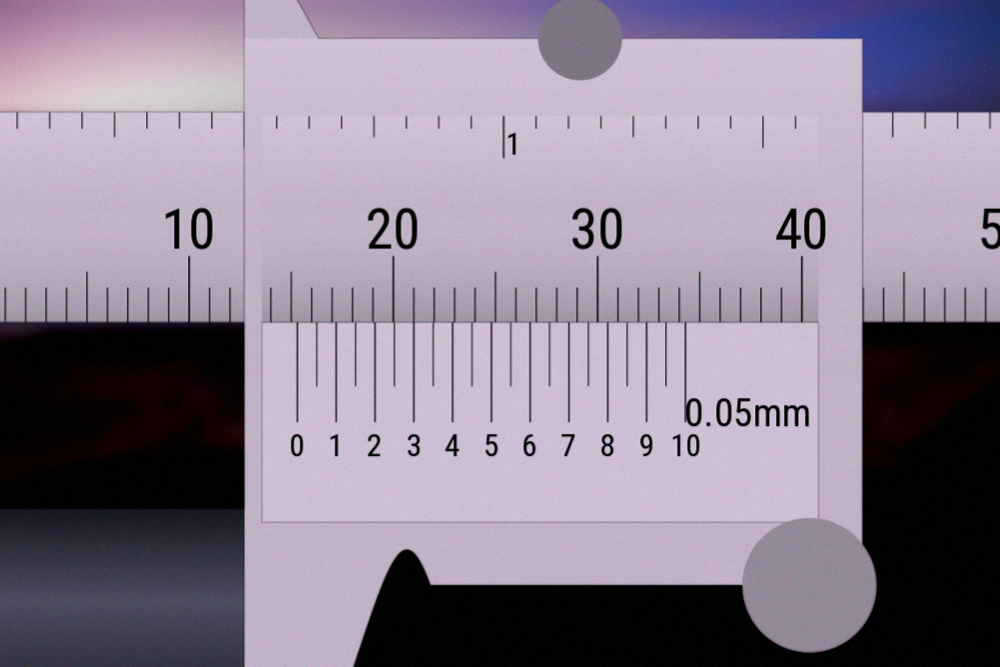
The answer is value=15.3 unit=mm
